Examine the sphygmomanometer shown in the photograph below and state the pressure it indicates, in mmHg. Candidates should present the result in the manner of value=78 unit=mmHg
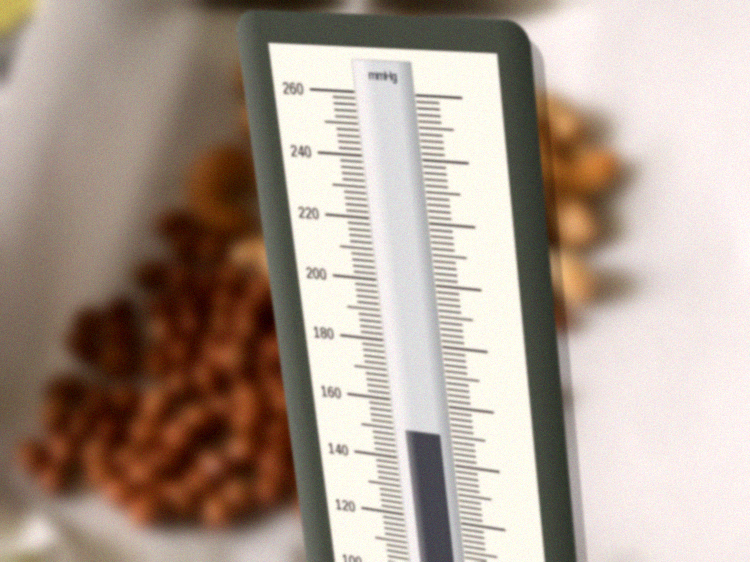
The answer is value=150 unit=mmHg
